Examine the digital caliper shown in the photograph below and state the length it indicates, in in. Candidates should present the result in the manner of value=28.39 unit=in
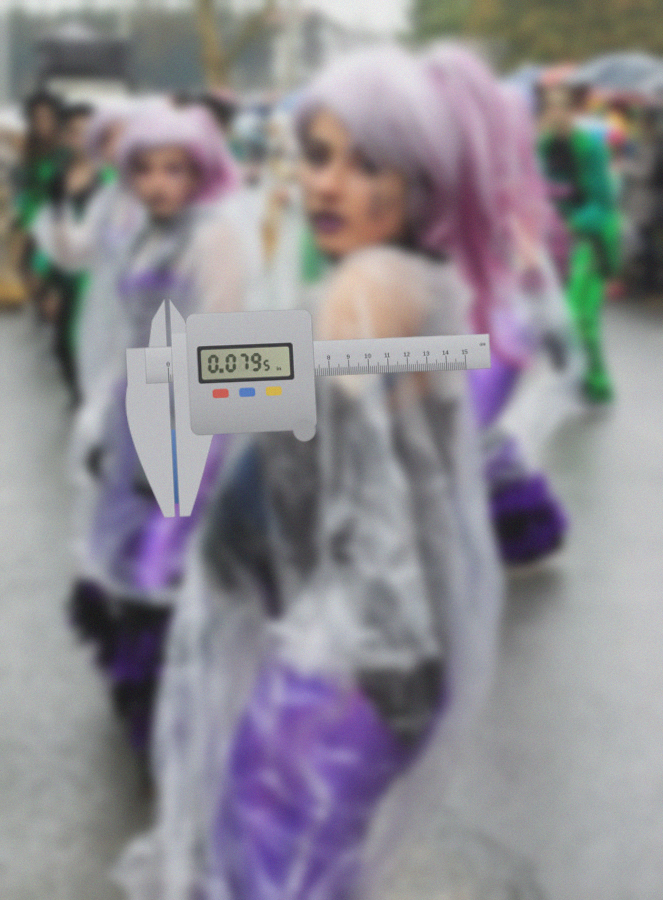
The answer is value=0.0795 unit=in
